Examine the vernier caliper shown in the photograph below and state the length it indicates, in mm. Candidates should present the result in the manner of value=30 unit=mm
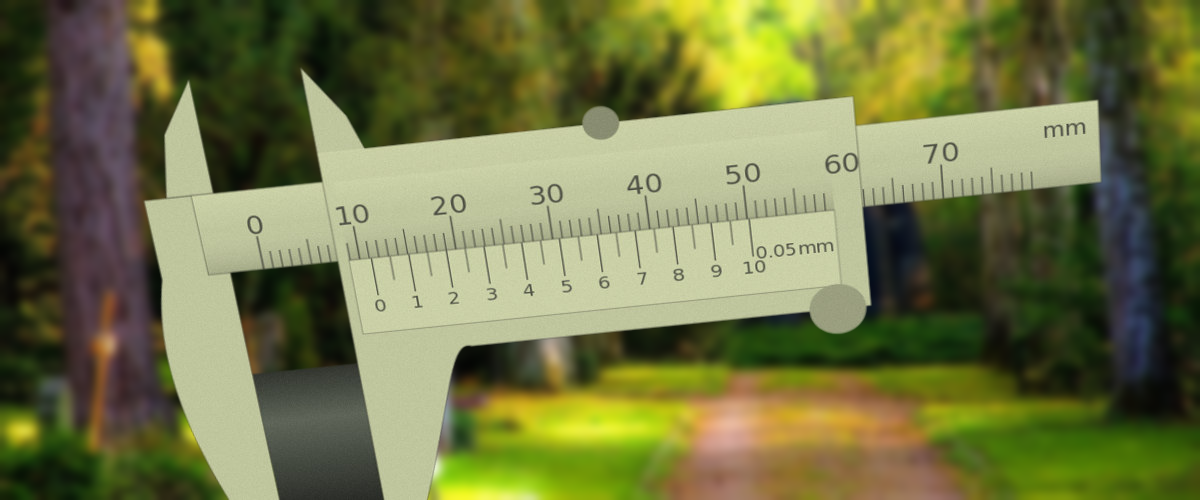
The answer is value=11.2 unit=mm
